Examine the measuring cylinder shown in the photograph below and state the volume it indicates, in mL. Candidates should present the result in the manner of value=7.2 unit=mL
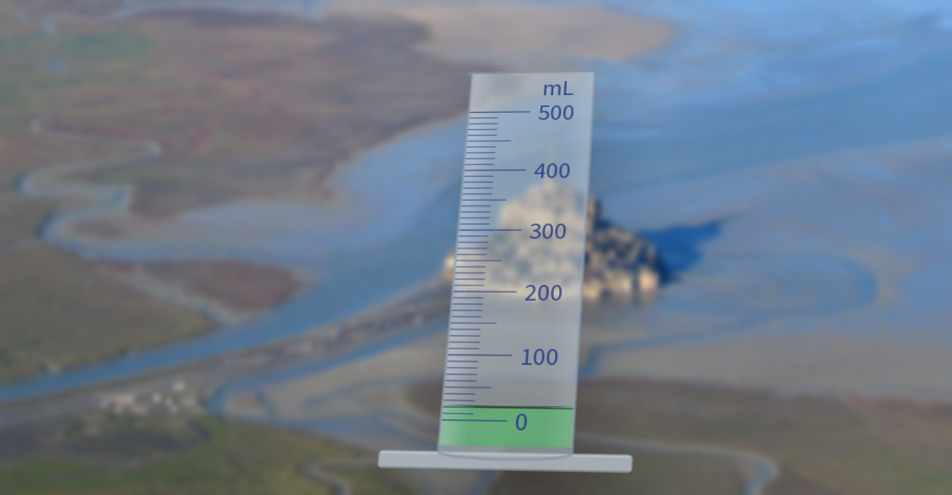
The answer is value=20 unit=mL
